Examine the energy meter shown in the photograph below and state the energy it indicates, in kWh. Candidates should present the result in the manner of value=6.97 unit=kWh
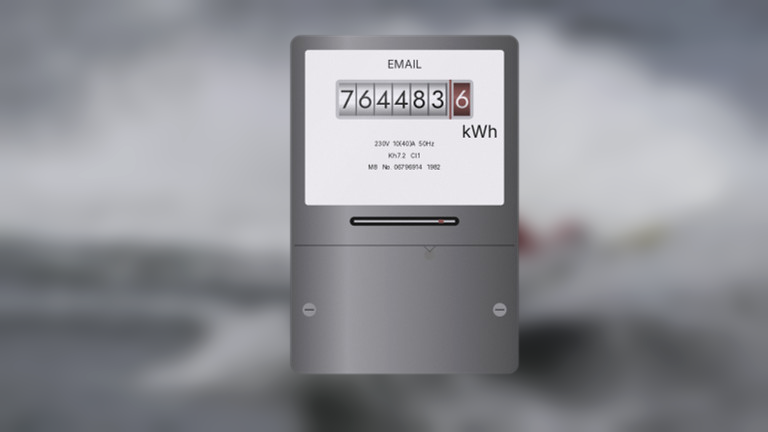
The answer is value=764483.6 unit=kWh
